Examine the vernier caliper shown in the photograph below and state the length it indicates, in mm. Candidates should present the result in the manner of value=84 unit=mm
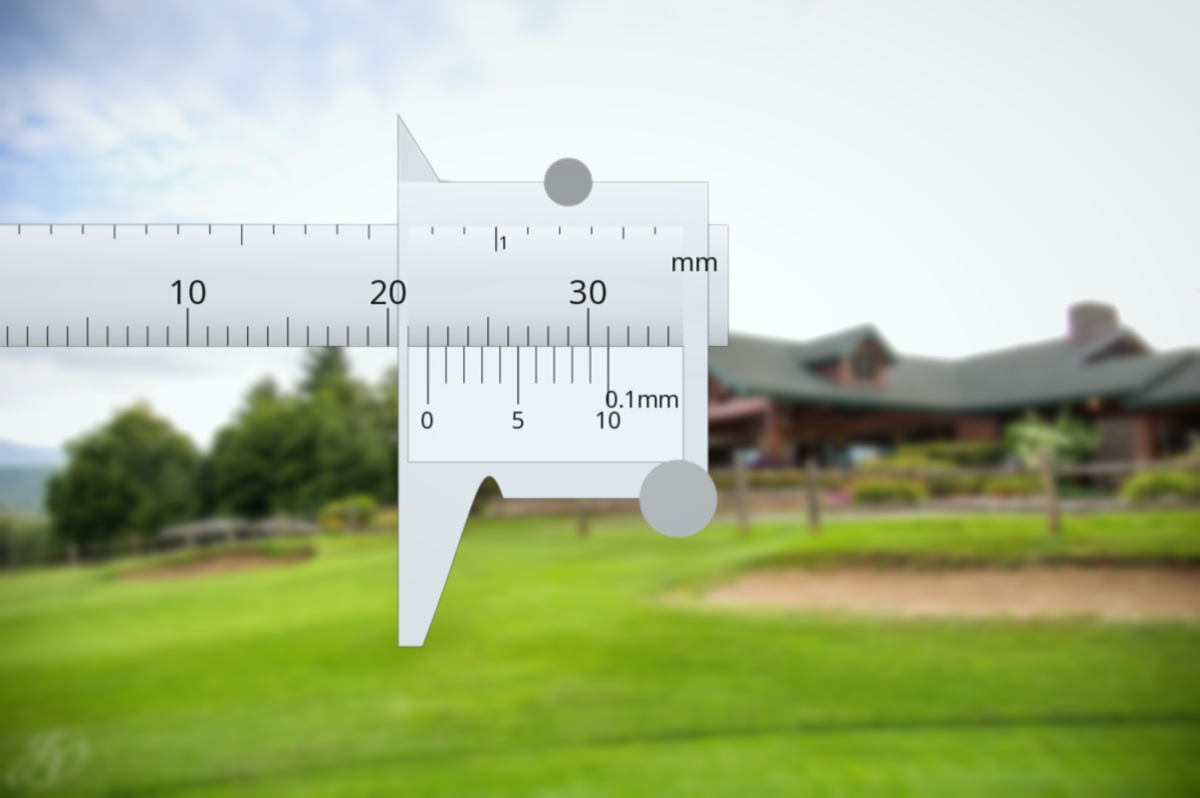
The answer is value=22.0 unit=mm
